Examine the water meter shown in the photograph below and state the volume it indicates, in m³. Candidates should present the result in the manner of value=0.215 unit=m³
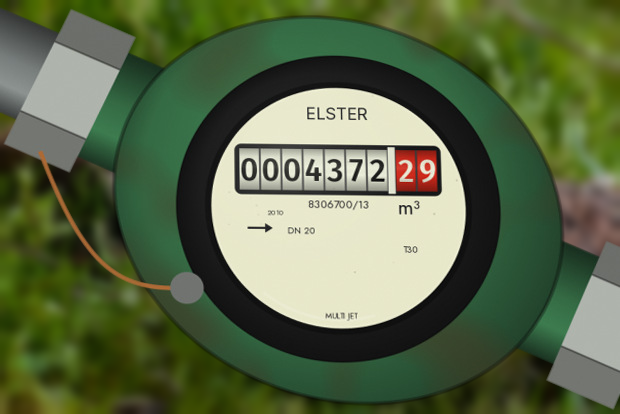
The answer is value=4372.29 unit=m³
